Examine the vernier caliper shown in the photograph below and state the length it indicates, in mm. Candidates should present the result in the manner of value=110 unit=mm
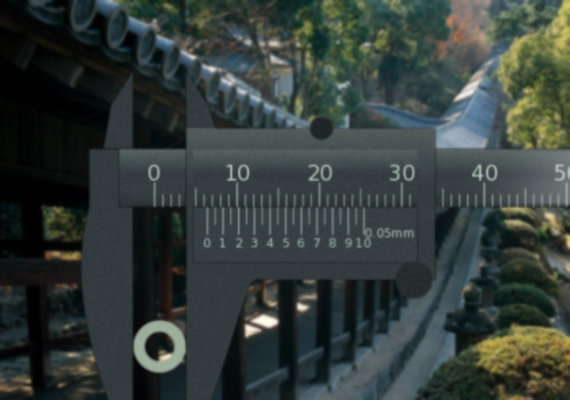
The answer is value=6.4 unit=mm
